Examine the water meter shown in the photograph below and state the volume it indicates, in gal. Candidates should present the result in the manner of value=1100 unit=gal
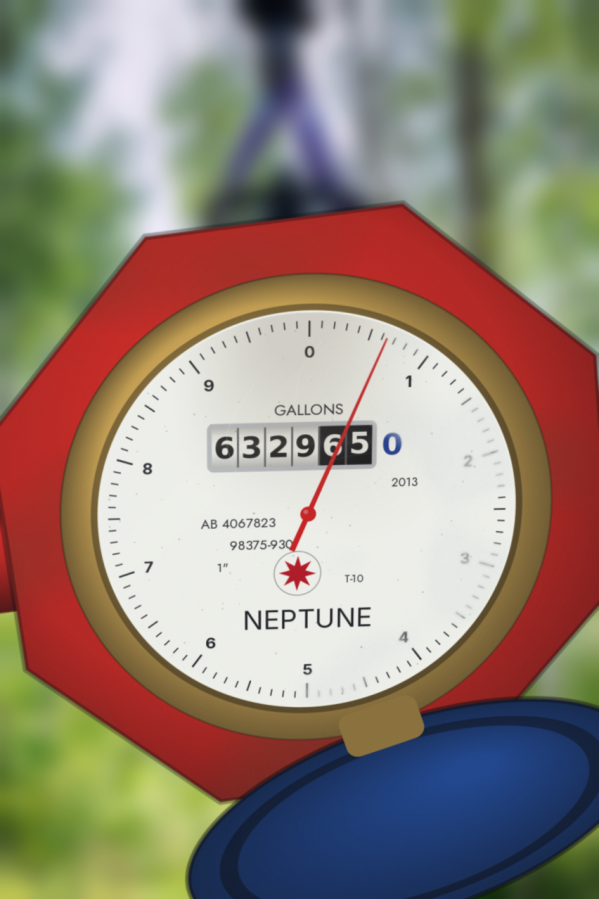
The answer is value=6329650.6 unit=gal
